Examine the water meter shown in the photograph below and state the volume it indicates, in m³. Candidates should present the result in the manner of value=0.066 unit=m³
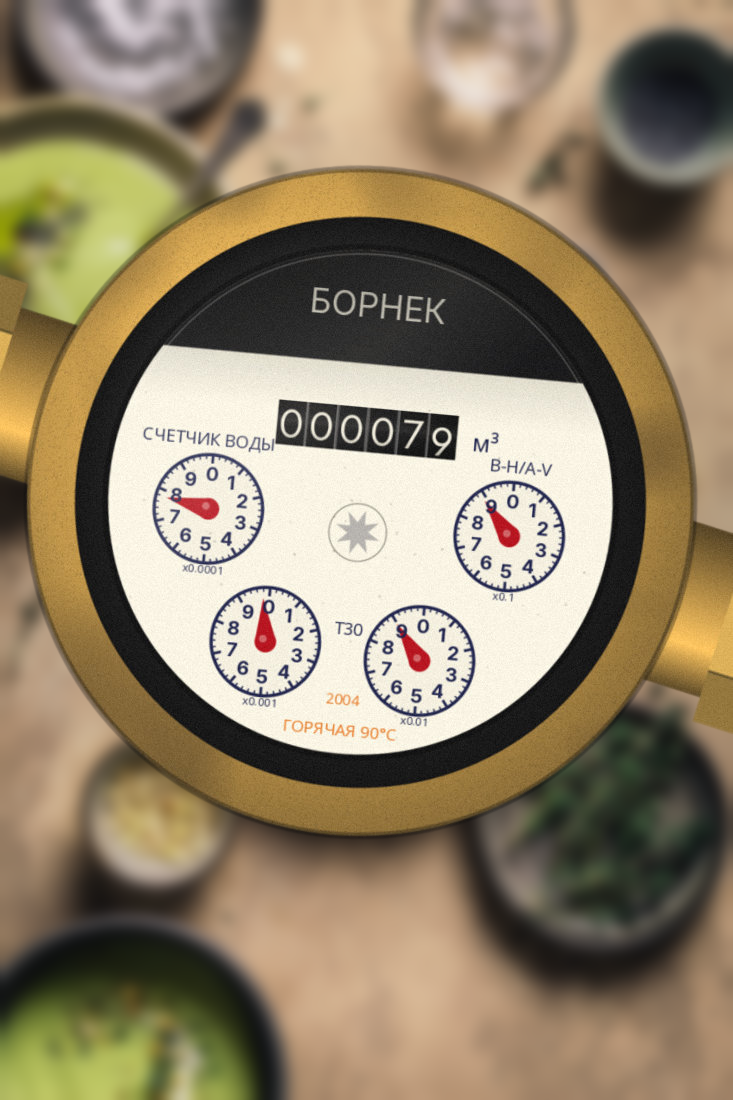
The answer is value=78.8897 unit=m³
